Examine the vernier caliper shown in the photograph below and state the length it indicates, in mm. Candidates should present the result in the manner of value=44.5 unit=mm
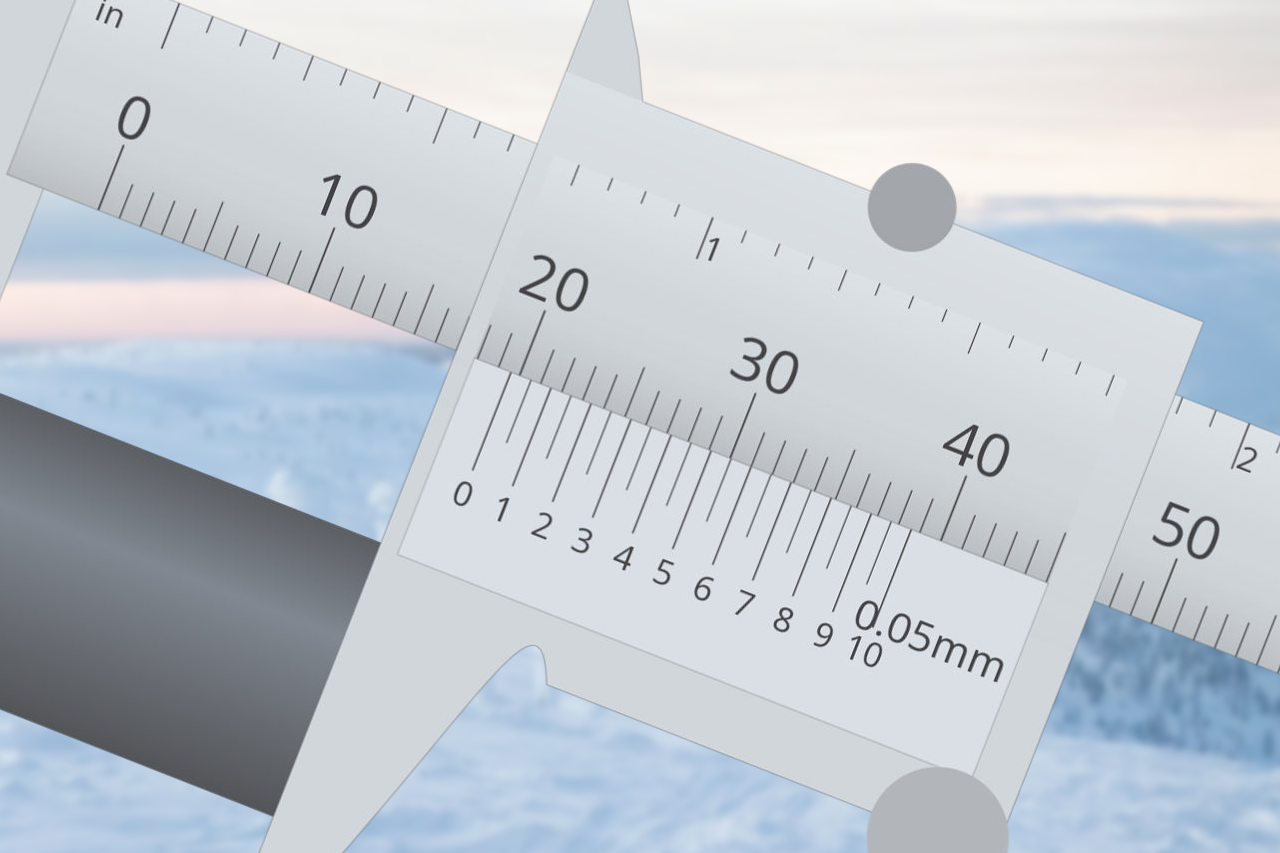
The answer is value=19.6 unit=mm
